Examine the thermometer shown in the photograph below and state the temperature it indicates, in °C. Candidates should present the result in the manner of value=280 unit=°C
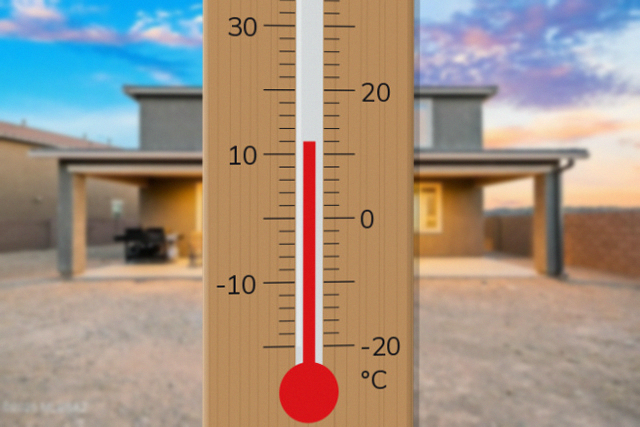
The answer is value=12 unit=°C
